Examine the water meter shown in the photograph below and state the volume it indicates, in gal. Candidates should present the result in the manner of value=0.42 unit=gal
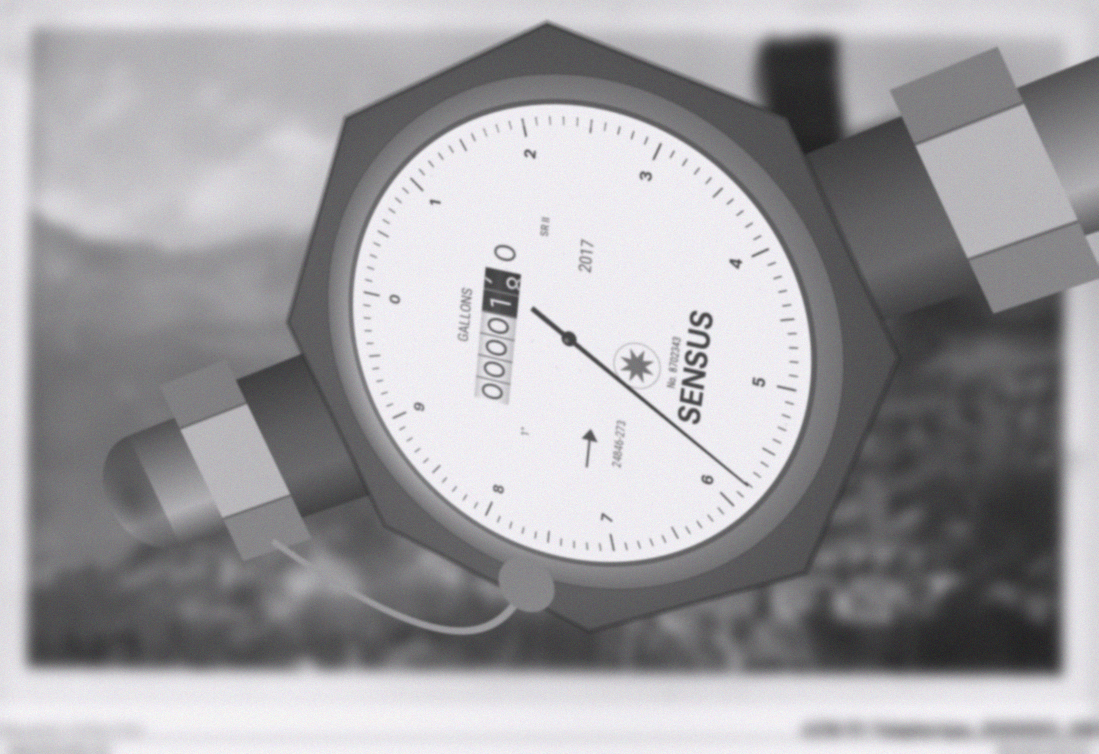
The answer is value=175.8 unit=gal
